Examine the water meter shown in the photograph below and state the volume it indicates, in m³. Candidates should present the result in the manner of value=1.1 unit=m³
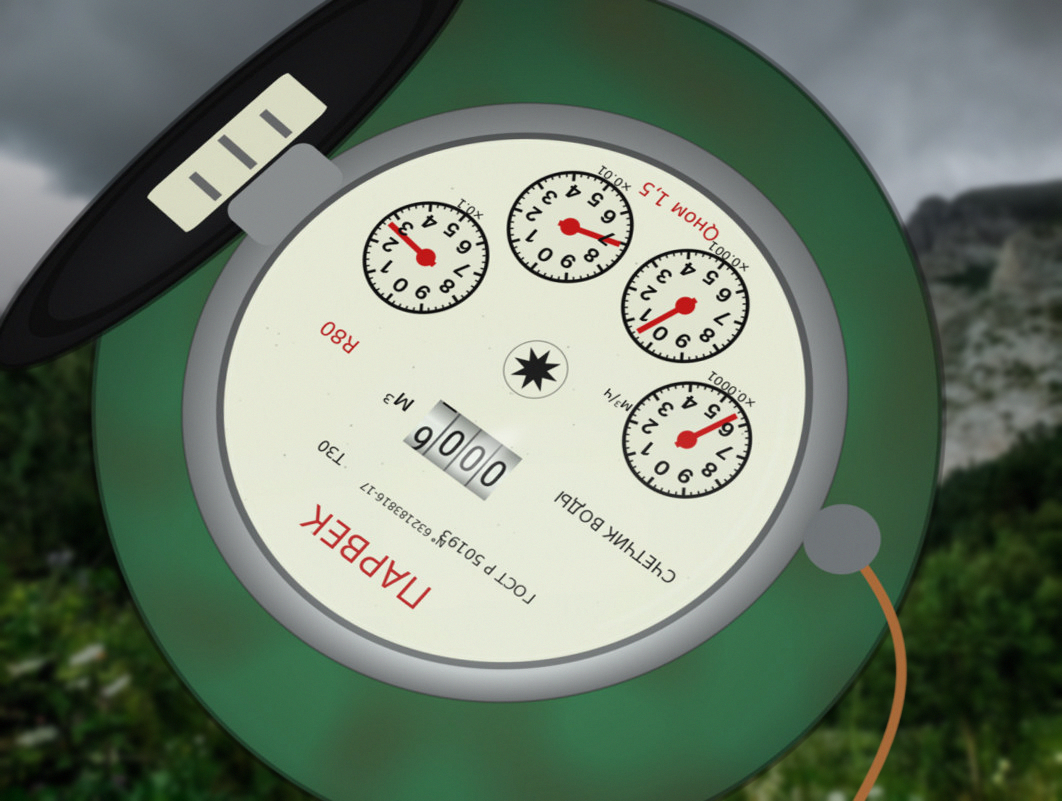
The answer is value=6.2705 unit=m³
